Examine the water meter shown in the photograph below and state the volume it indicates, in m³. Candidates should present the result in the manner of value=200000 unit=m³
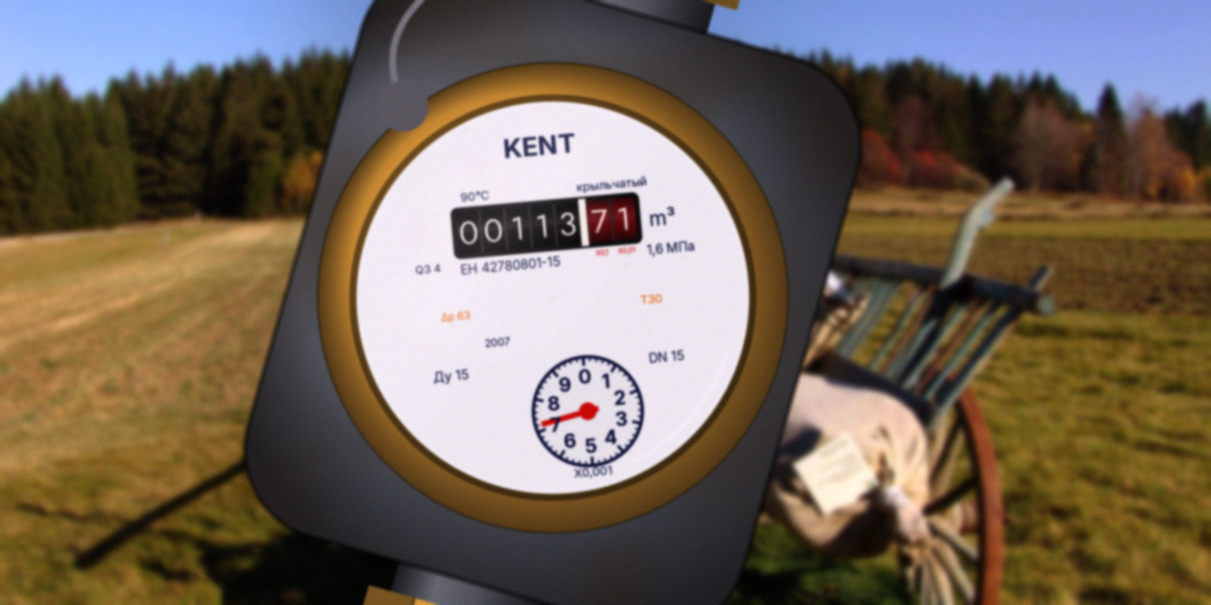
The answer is value=113.717 unit=m³
